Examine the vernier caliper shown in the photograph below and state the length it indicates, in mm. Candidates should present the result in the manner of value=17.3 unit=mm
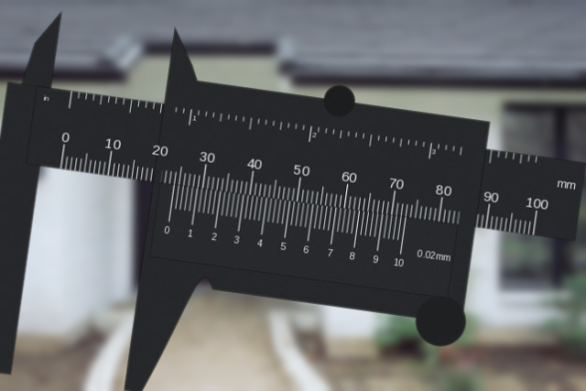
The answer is value=24.0 unit=mm
